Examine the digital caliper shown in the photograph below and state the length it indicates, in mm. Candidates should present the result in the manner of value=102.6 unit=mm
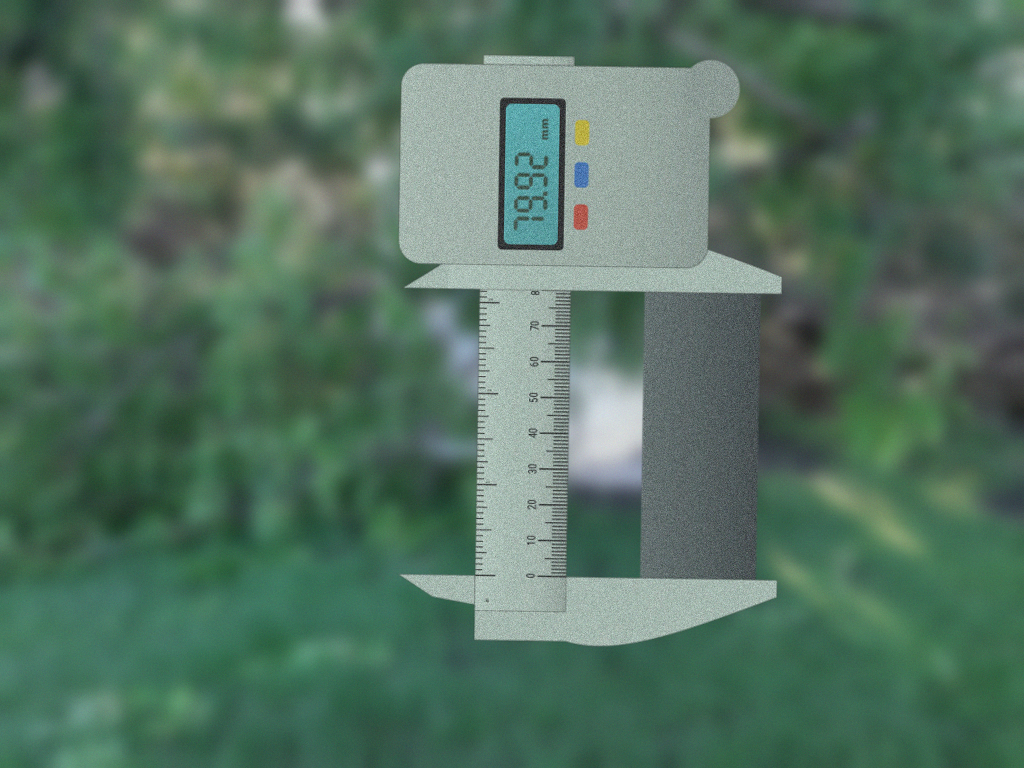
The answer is value=79.92 unit=mm
